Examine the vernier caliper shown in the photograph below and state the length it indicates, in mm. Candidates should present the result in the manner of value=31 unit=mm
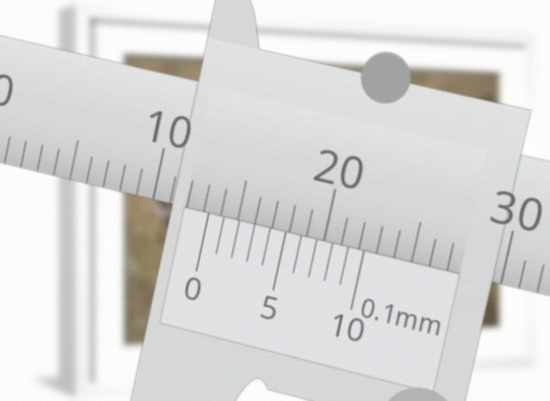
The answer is value=13.3 unit=mm
